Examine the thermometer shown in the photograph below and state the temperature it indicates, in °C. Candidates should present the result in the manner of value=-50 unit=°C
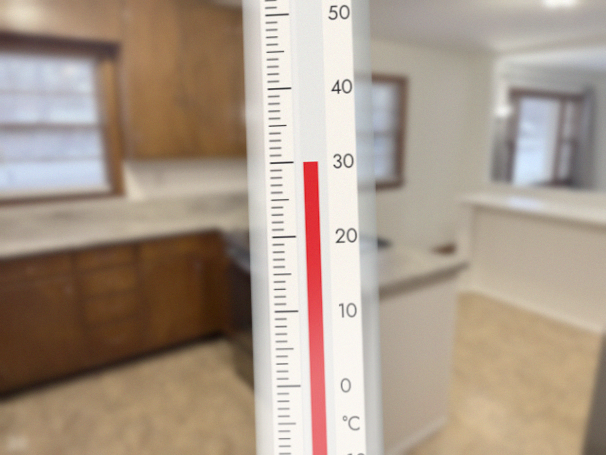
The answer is value=30 unit=°C
